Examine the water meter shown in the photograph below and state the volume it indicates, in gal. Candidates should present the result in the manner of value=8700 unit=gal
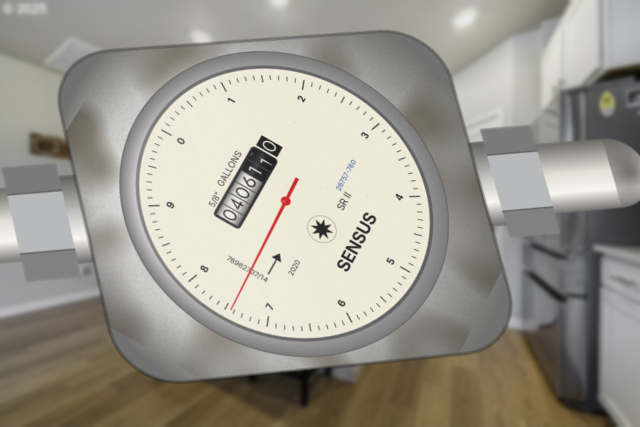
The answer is value=406107.4 unit=gal
